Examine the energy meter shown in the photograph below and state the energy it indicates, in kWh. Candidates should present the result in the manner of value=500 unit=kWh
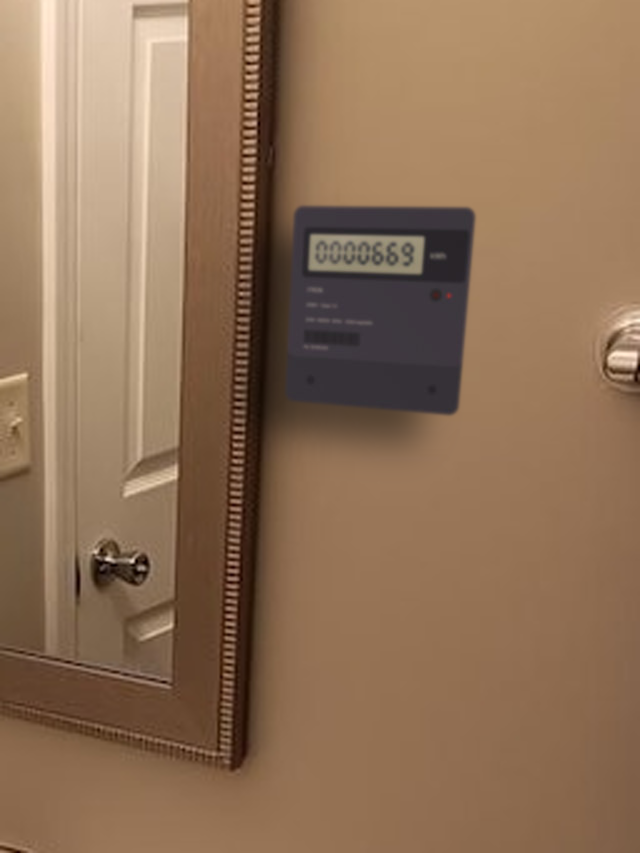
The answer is value=669 unit=kWh
